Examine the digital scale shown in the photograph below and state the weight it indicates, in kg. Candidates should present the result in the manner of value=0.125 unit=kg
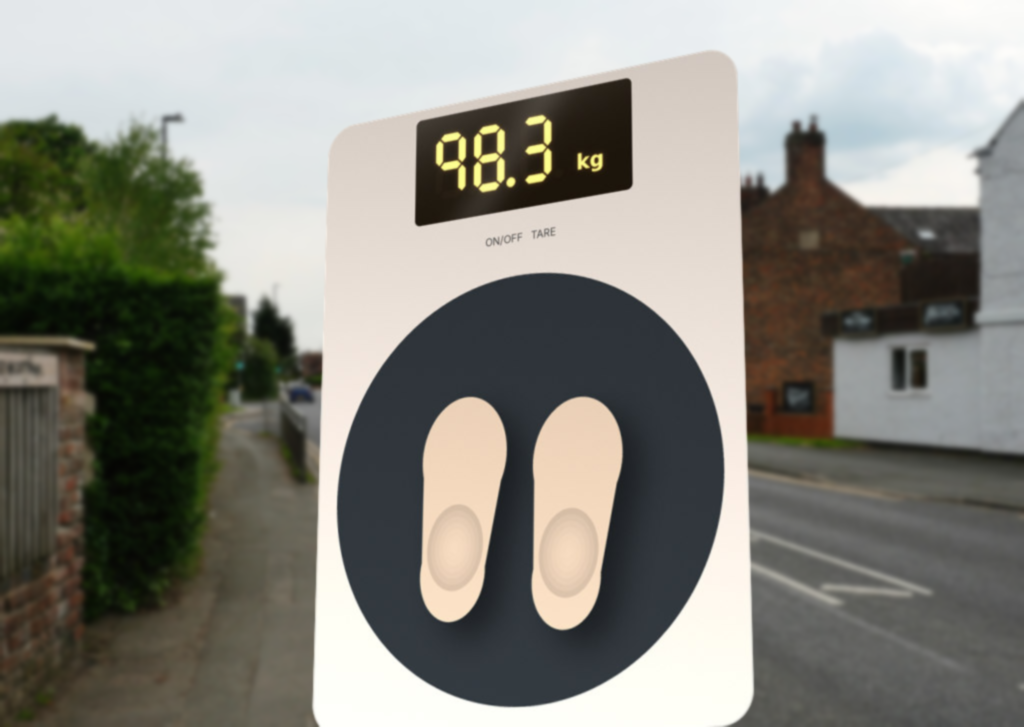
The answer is value=98.3 unit=kg
